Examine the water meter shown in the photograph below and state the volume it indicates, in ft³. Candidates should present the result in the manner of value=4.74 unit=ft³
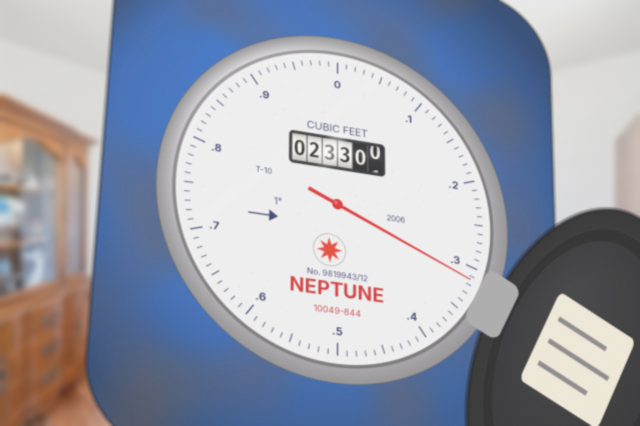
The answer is value=23300.31 unit=ft³
